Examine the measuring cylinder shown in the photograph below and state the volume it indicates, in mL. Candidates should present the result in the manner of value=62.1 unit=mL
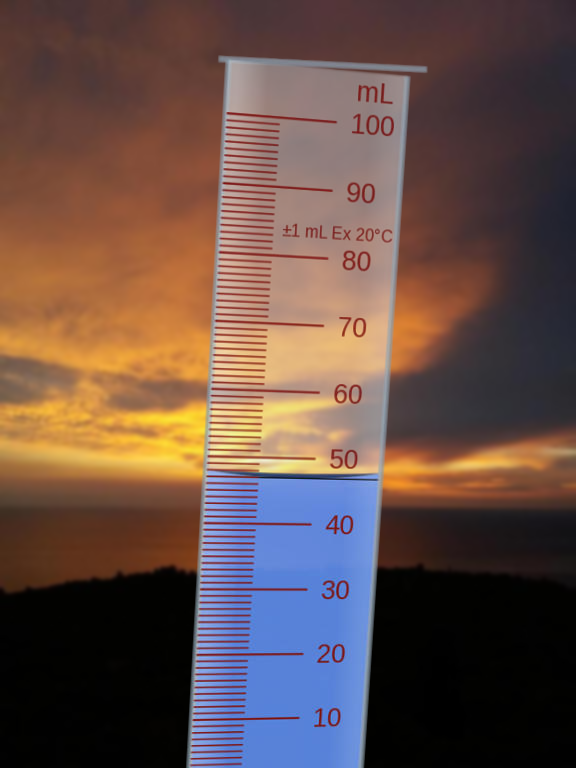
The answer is value=47 unit=mL
